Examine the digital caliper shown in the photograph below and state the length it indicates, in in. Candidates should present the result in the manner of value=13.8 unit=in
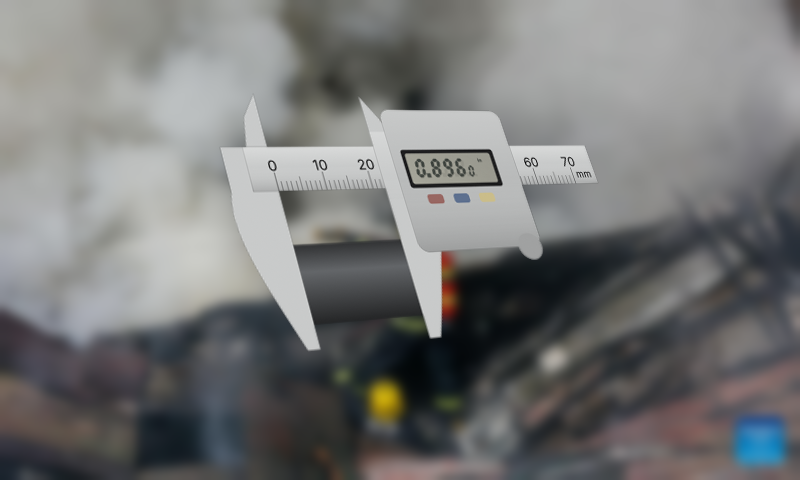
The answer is value=0.8960 unit=in
